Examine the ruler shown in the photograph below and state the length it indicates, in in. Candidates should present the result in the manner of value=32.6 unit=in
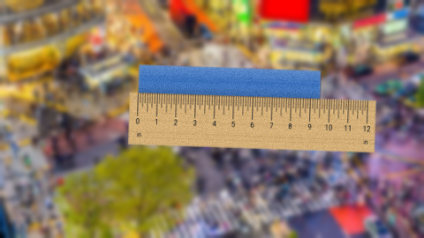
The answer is value=9.5 unit=in
